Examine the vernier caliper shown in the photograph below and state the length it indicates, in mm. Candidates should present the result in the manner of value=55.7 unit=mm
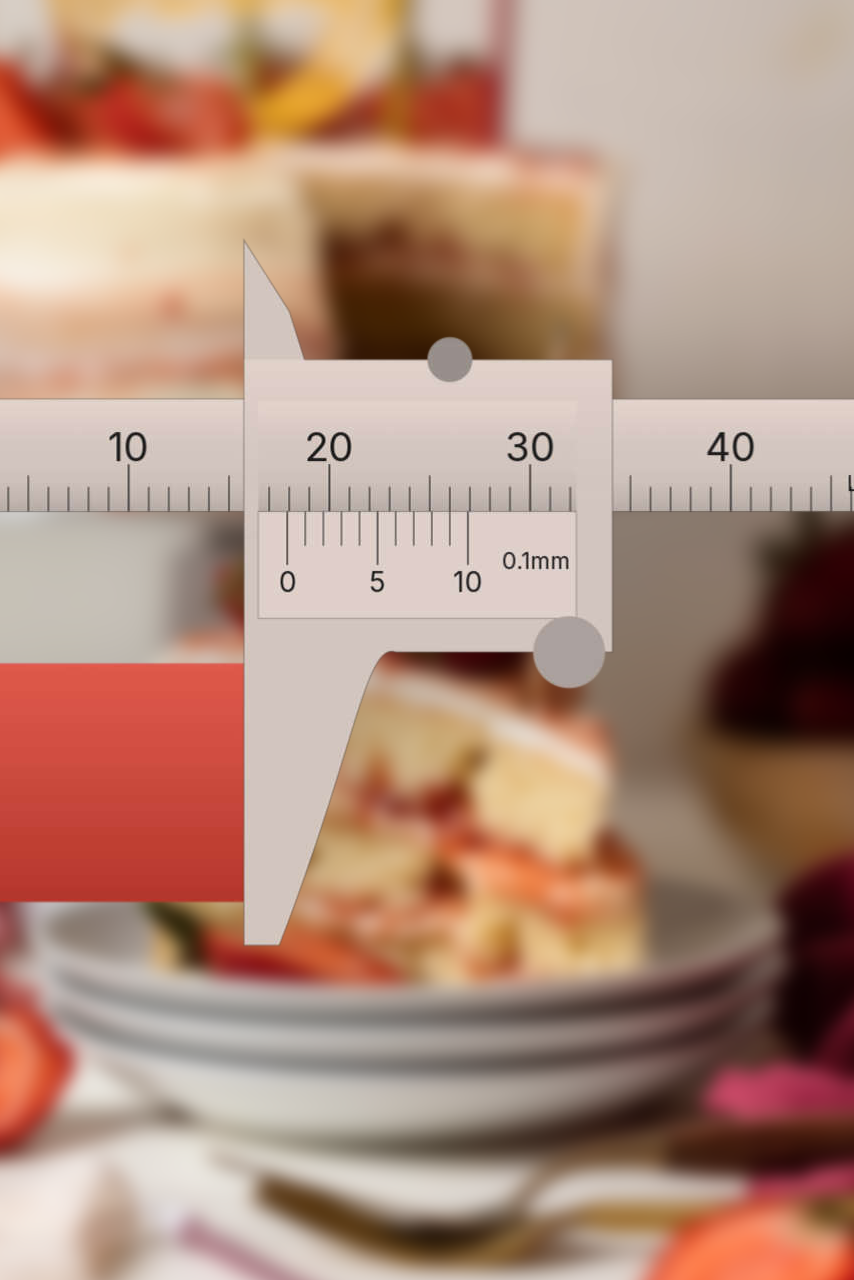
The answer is value=17.9 unit=mm
